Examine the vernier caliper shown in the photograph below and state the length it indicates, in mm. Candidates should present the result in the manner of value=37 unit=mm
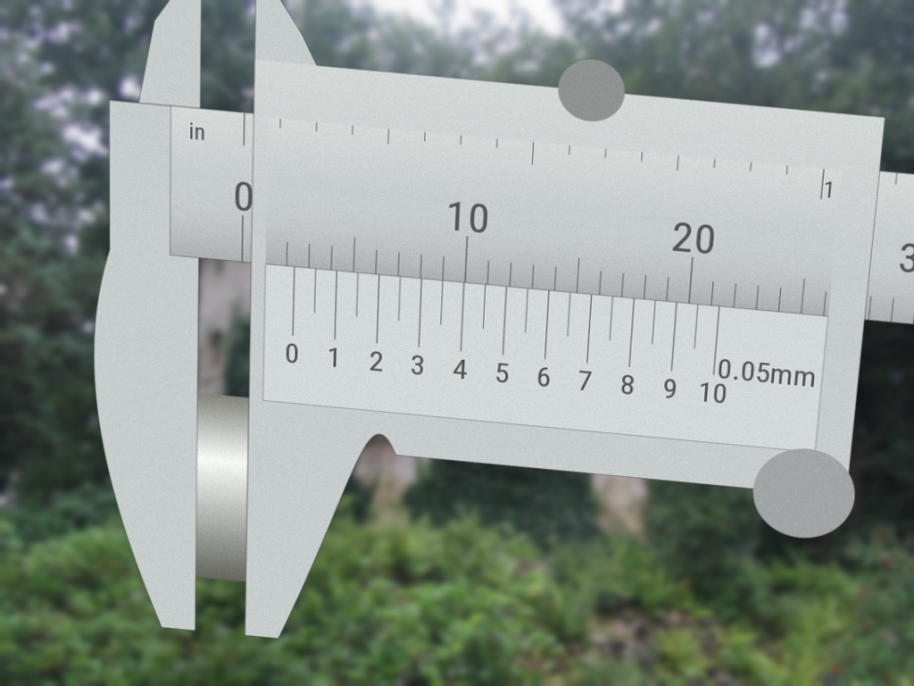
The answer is value=2.35 unit=mm
